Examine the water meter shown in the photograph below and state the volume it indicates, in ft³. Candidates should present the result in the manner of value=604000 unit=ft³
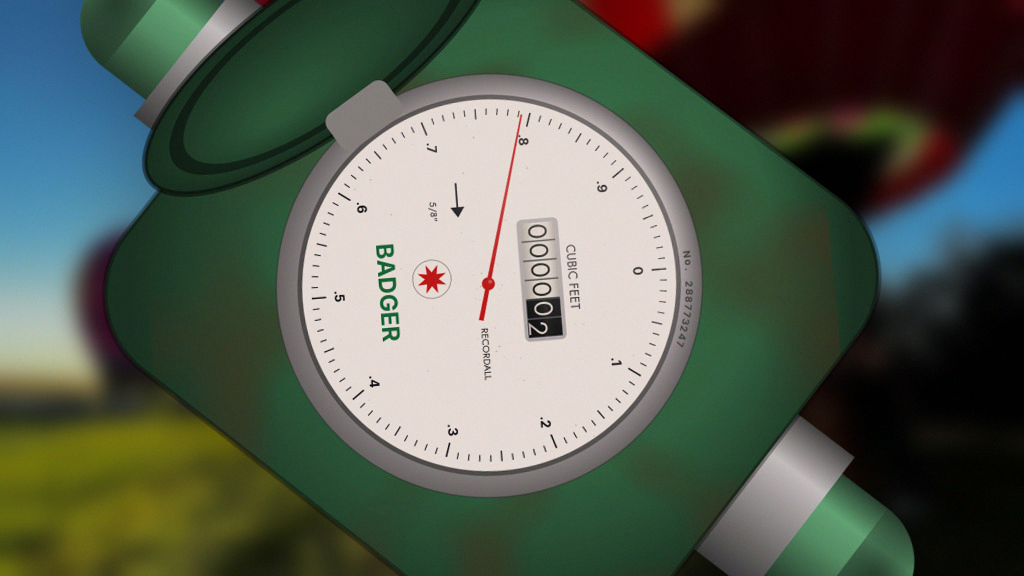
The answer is value=1.79 unit=ft³
